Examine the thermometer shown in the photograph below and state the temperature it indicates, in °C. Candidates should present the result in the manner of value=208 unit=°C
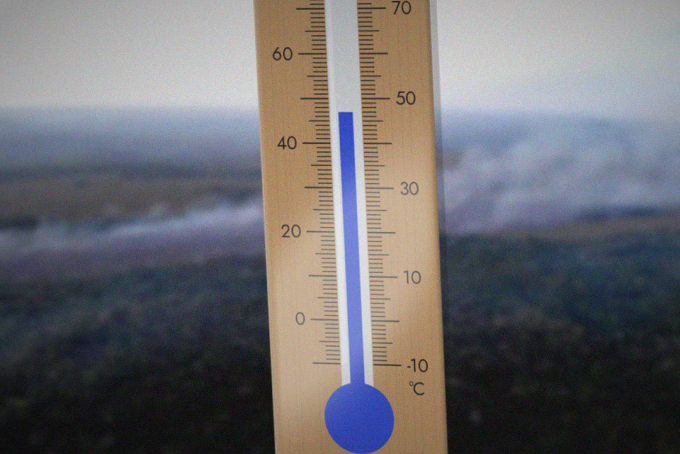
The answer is value=47 unit=°C
